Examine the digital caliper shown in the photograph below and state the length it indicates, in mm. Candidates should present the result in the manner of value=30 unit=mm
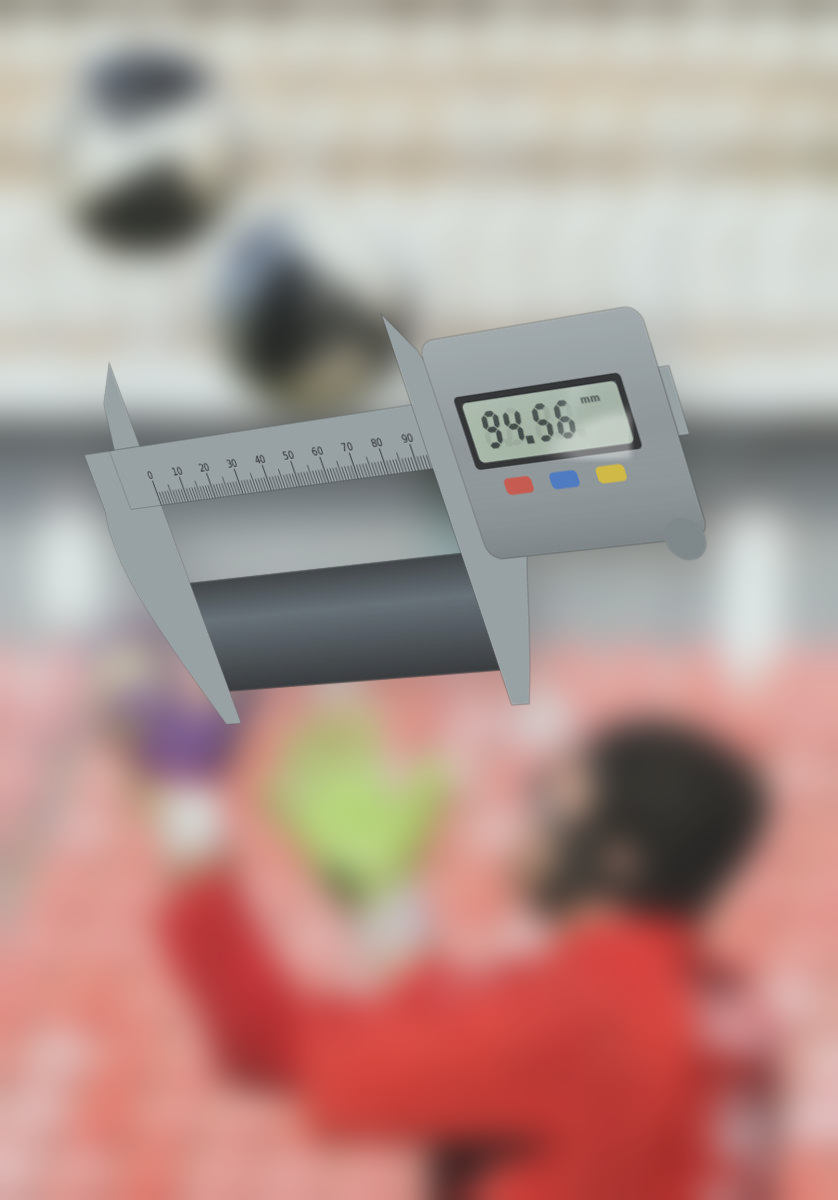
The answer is value=94.56 unit=mm
